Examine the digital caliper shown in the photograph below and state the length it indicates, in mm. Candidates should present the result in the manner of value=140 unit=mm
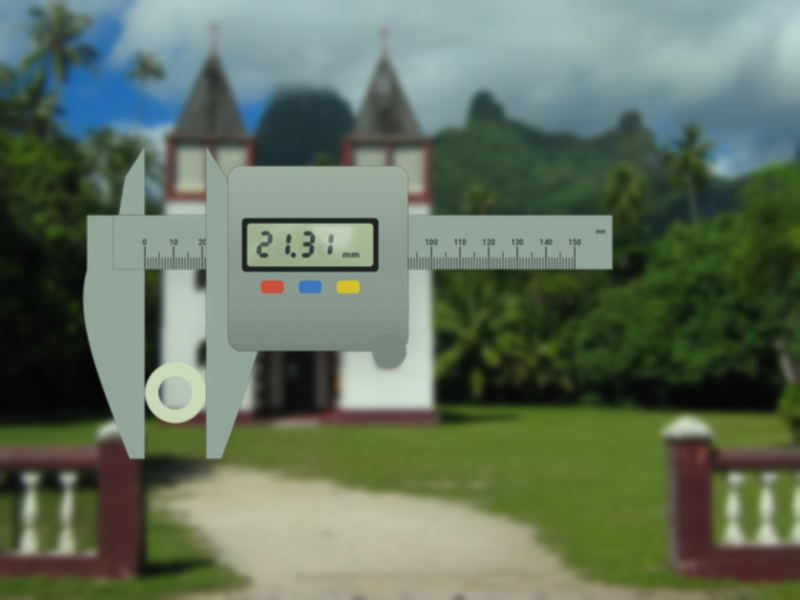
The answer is value=21.31 unit=mm
